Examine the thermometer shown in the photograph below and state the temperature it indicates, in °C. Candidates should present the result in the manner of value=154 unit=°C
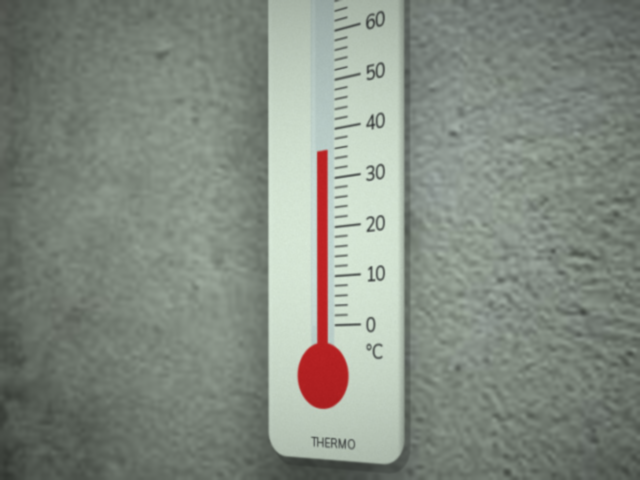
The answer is value=36 unit=°C
